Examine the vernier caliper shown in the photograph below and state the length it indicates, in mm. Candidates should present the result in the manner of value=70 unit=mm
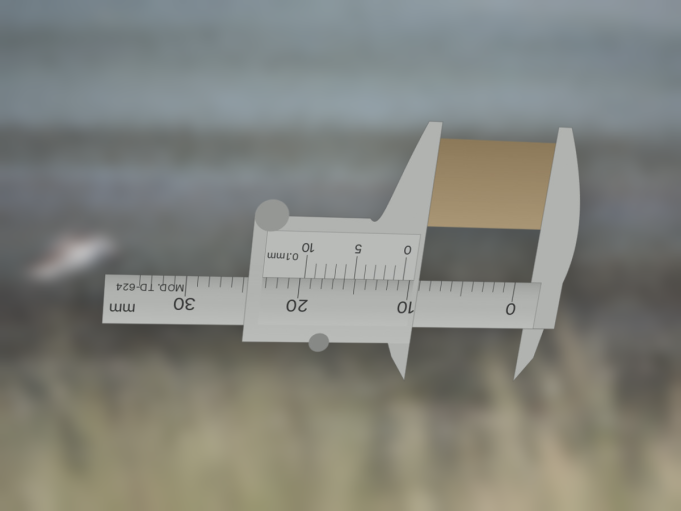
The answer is value=10.6 unit=mm
